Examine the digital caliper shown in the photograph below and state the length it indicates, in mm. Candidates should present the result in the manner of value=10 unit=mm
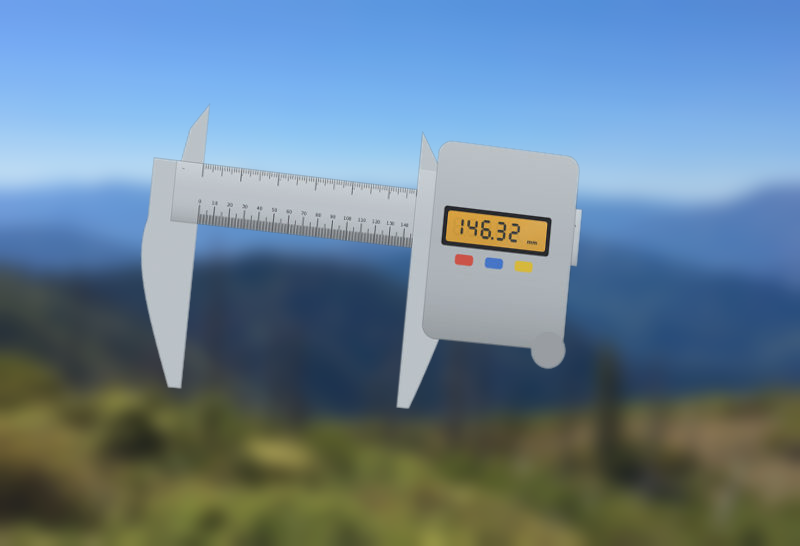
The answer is value=146.32 unit=mm
